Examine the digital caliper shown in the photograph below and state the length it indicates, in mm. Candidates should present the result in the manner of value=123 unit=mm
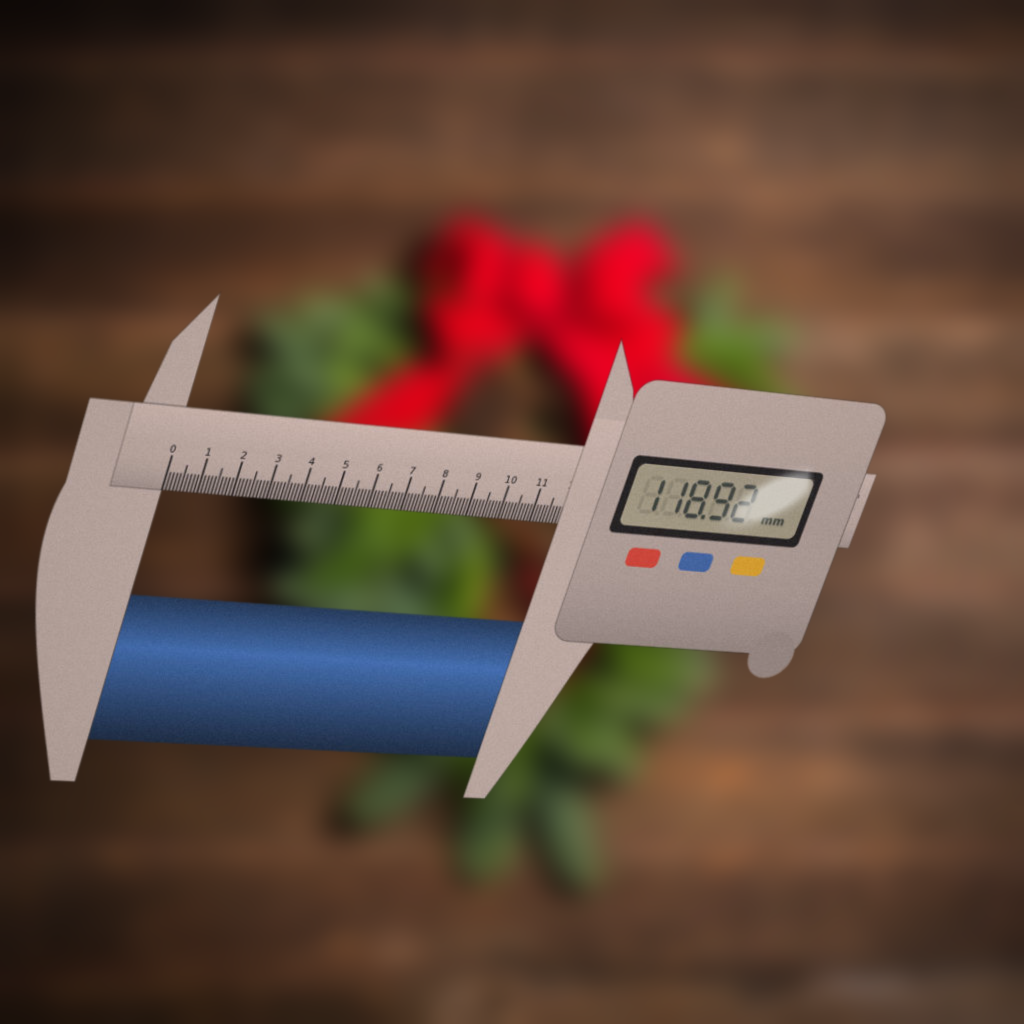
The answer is value=118.92 unit=mm
